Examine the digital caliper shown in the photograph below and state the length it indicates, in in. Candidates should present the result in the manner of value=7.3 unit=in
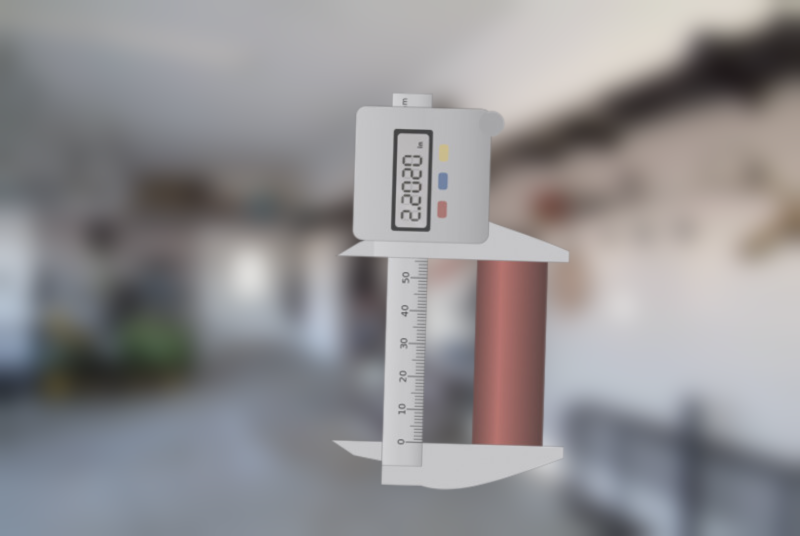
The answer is value=2.2020 unit=in
